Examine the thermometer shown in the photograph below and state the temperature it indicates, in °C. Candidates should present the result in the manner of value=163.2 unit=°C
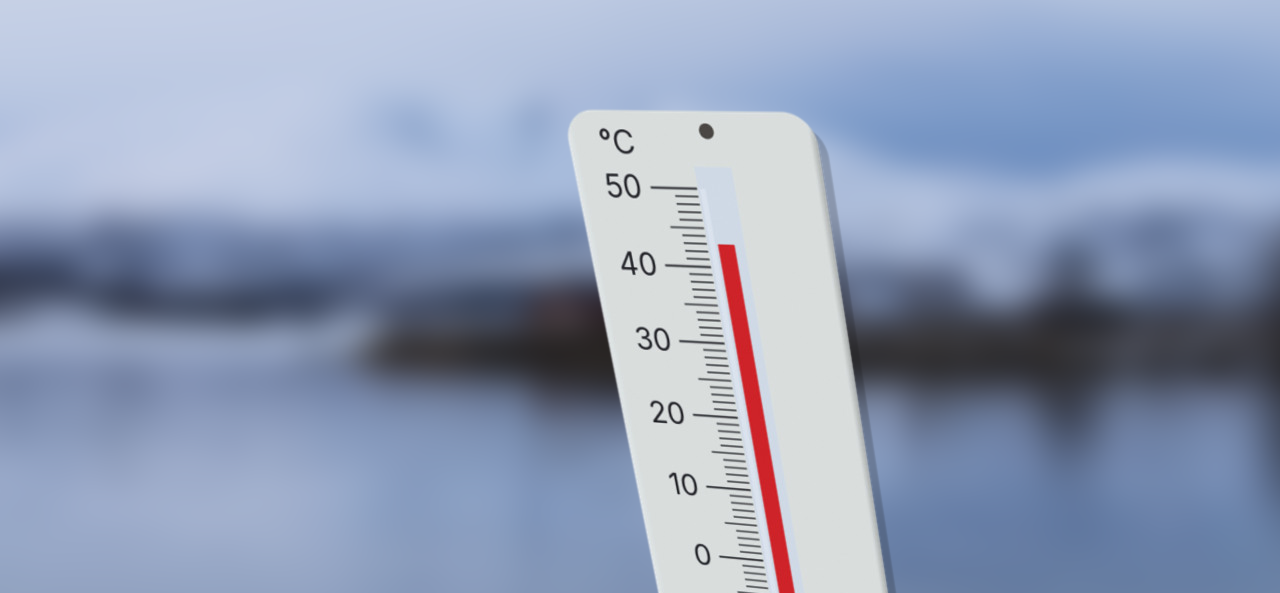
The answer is value=43 unit=°C
